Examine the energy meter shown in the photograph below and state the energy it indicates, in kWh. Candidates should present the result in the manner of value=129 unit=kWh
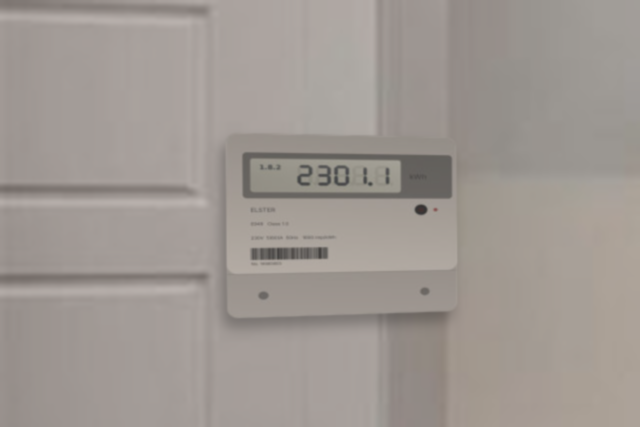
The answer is value=2301.1 unit=kWh
